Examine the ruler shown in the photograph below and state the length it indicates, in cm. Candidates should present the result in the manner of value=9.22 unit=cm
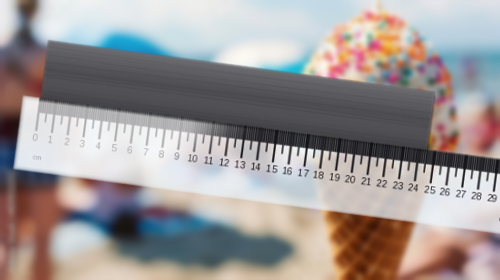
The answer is value=24.5 unit=cm
